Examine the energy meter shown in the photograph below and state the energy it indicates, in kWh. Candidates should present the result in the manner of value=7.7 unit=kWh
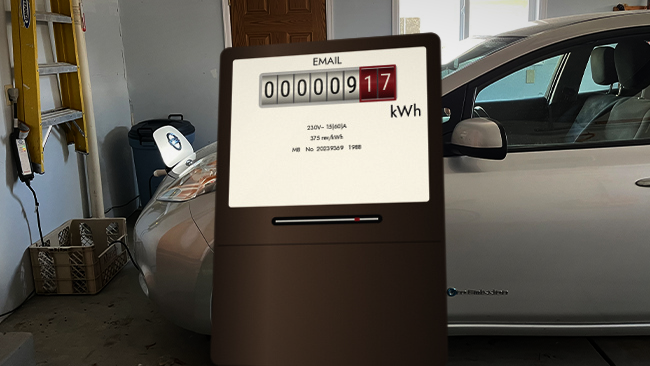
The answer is value=9.17 unit=kWh
